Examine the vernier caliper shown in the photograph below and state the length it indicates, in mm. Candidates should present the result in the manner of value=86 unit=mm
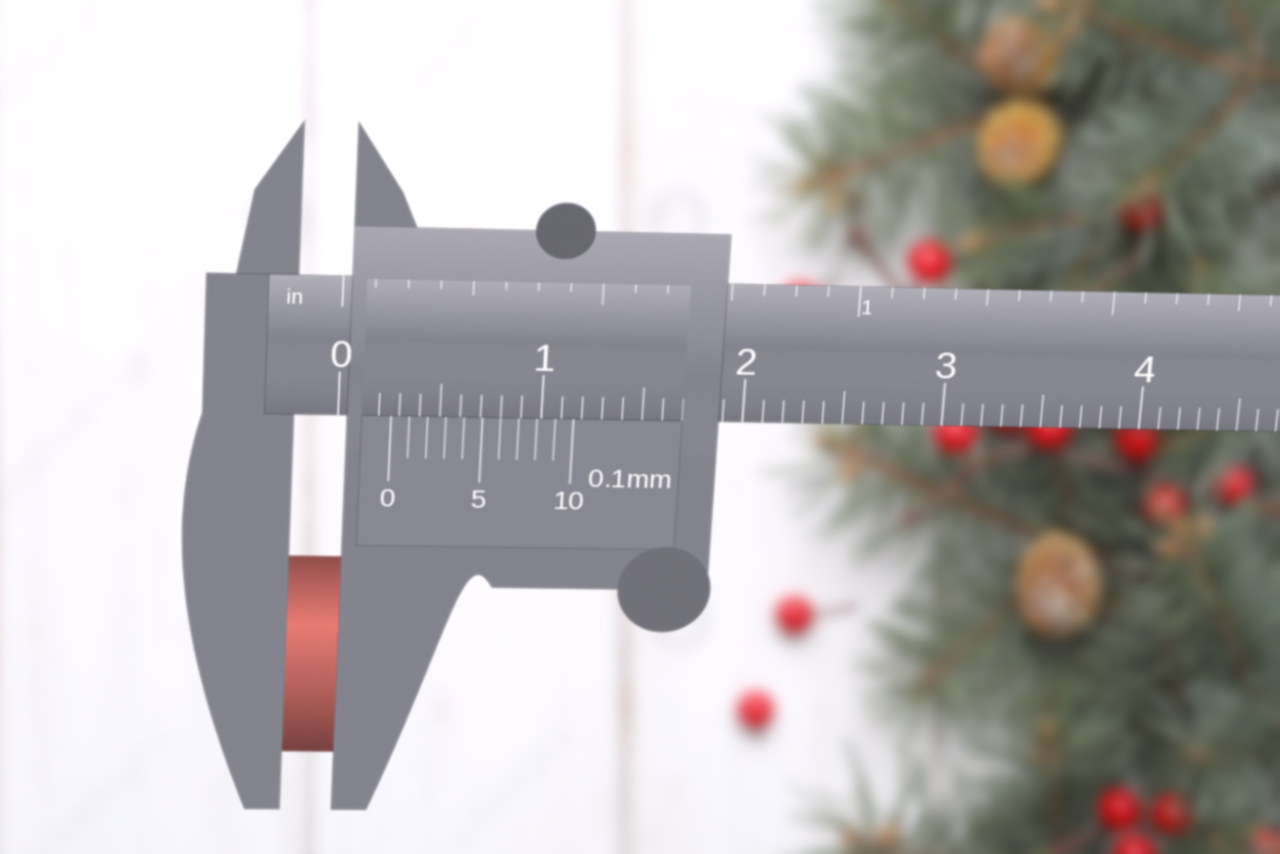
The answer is value=2.6 unit=mm
